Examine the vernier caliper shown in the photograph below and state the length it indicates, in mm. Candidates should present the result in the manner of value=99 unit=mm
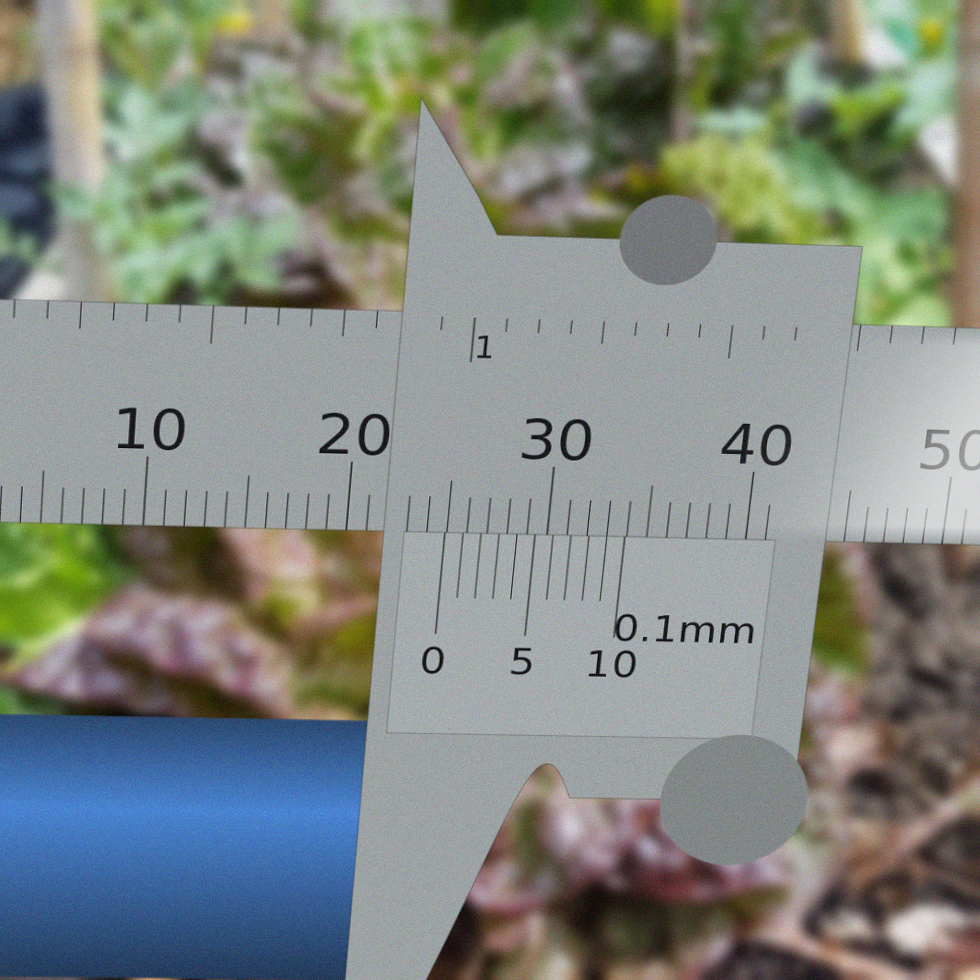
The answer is value=24.9 unit=mm
